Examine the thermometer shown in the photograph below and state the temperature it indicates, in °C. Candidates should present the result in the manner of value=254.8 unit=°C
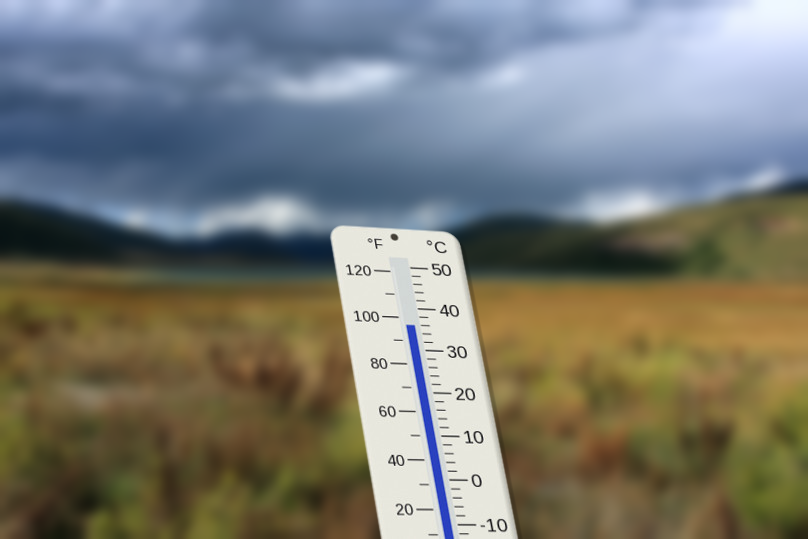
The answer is value=36 unit=°C
